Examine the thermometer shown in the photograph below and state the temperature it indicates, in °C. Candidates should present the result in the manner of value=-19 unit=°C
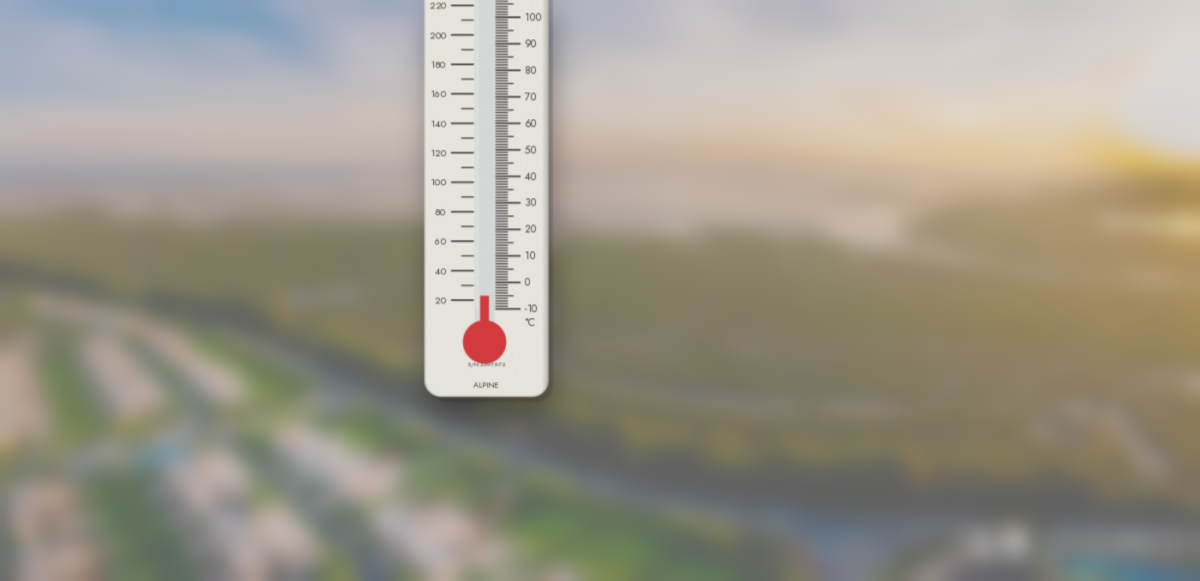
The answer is value=-5 unit=°C
